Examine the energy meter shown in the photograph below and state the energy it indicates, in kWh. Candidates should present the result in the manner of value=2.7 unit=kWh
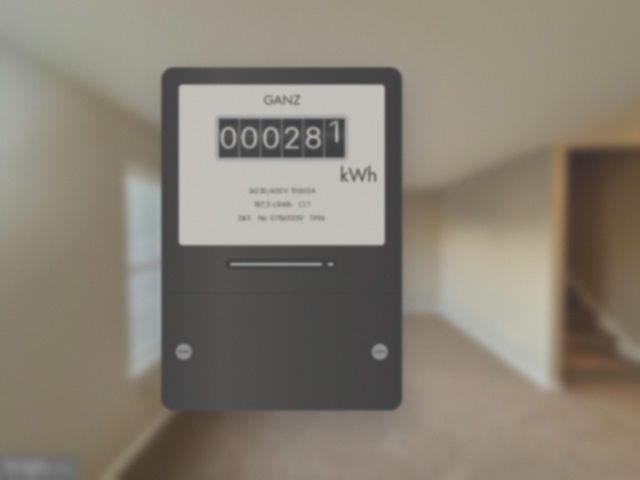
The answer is value=281 unit=kWh
